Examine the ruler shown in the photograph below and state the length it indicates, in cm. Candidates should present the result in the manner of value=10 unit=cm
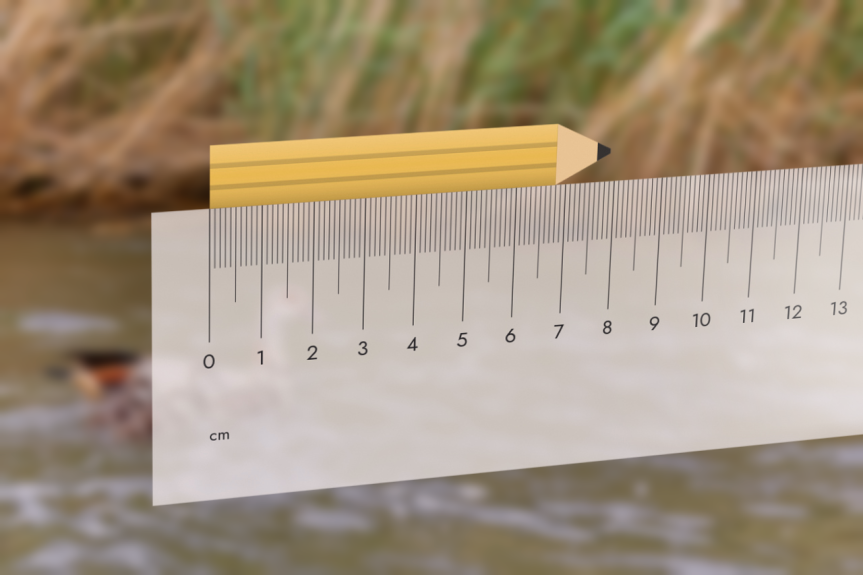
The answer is value=7.9 unit=cm
